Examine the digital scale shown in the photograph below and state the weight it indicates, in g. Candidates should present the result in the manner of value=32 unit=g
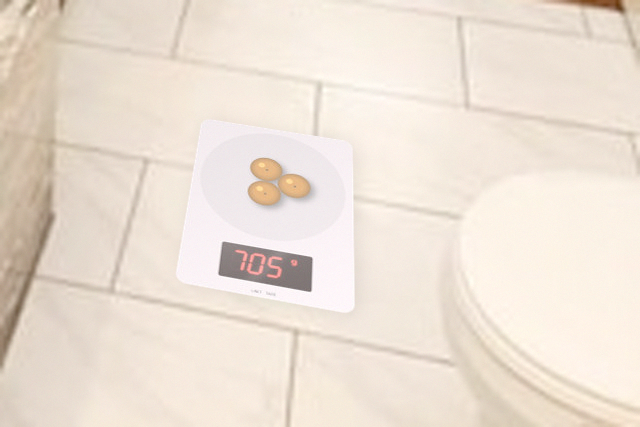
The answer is value=705 unit=g
